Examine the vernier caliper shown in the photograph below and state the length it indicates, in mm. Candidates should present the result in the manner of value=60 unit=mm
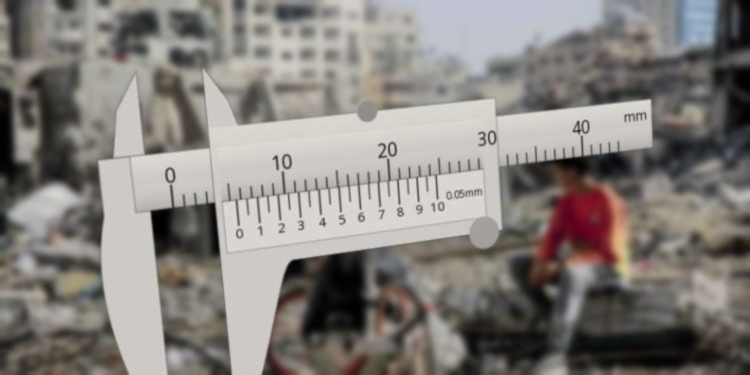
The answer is value=5.6 unit=mm
